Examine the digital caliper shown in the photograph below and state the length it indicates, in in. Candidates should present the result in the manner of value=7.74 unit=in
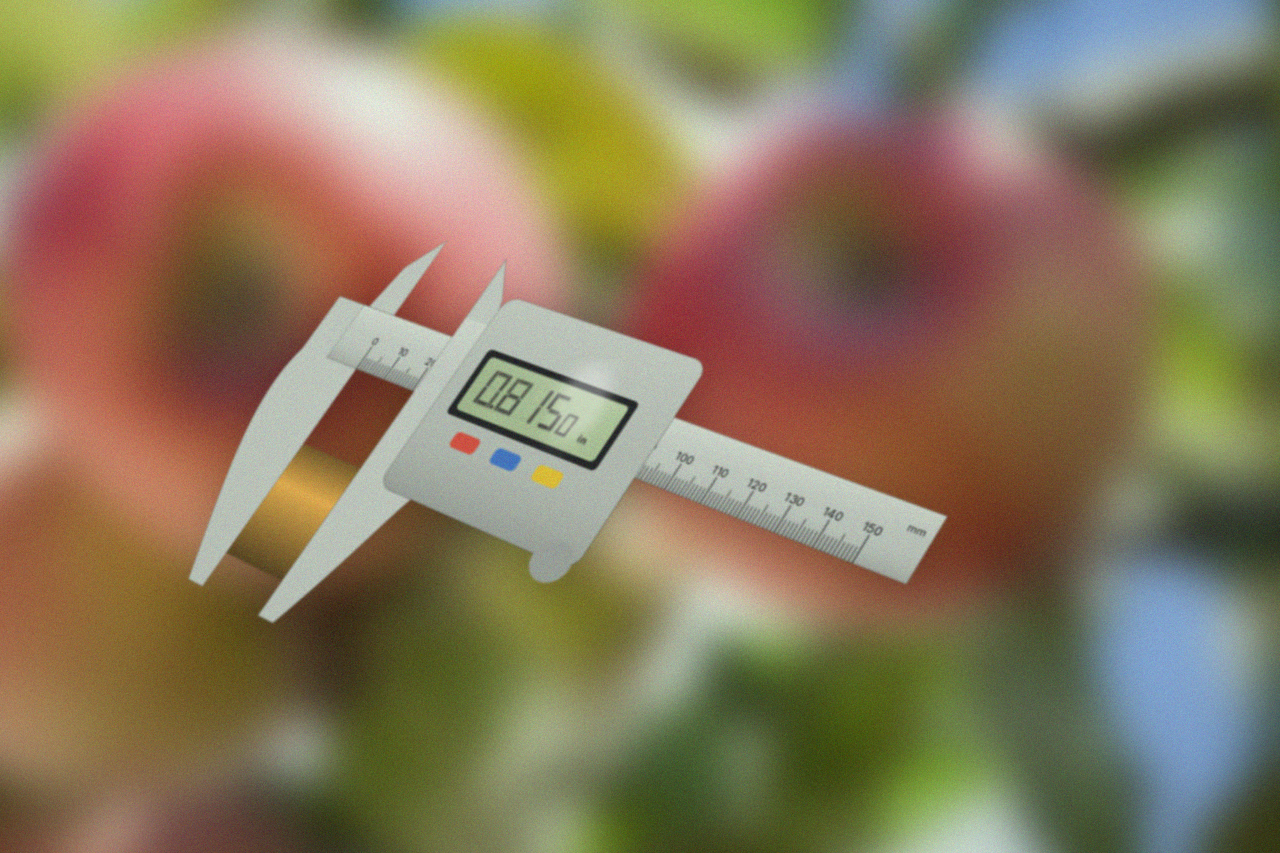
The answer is value=0.8150 unit=in
